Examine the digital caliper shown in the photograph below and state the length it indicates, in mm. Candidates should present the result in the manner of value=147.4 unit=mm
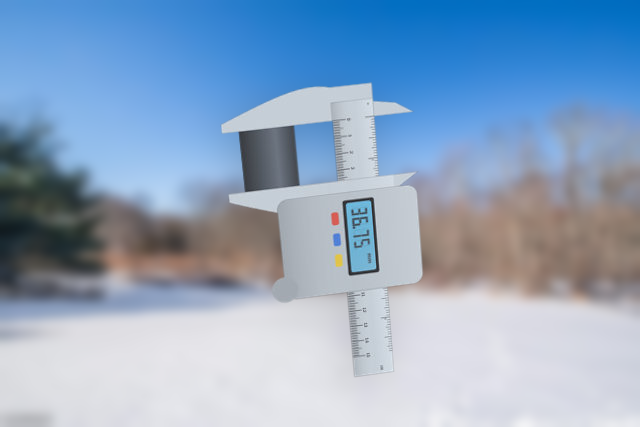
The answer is value=36.75 unit=mm
